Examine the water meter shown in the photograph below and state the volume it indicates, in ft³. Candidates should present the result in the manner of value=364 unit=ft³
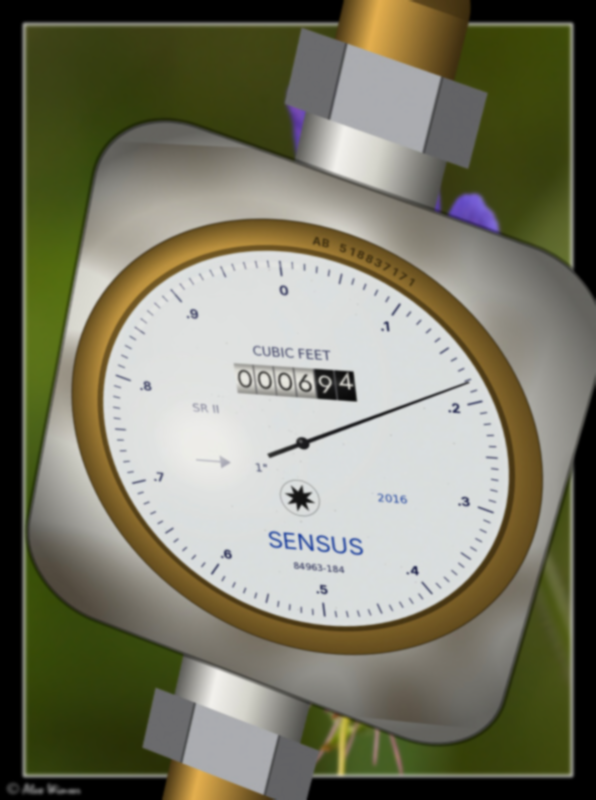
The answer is value=694.18 unit=ft³
